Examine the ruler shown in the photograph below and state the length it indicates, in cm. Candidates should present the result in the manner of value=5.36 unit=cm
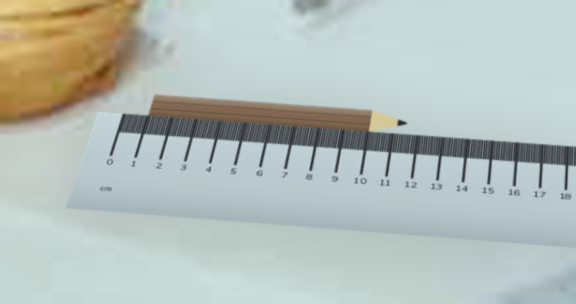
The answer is value=10.5 unit=cm
